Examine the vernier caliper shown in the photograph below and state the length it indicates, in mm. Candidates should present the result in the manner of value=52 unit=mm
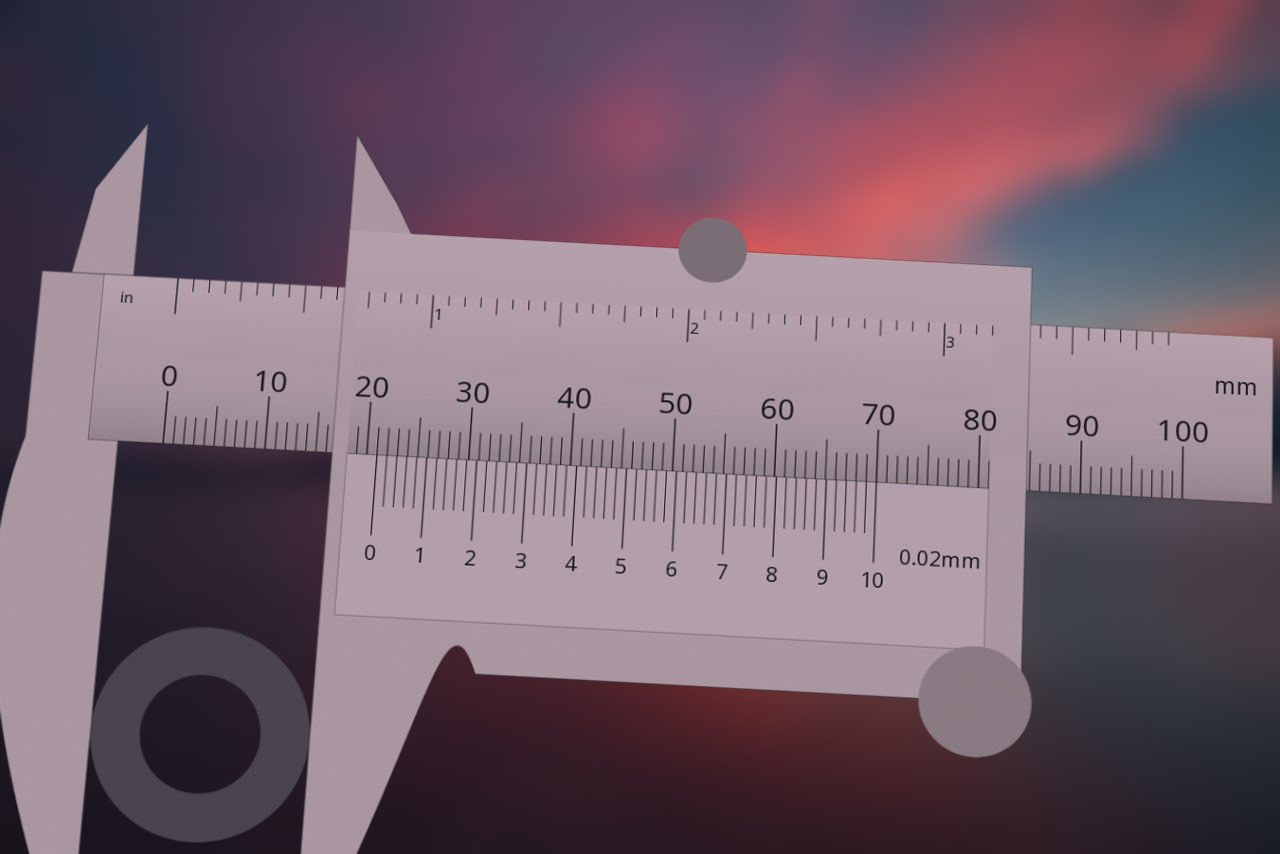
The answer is value=21.0 unit=mm
